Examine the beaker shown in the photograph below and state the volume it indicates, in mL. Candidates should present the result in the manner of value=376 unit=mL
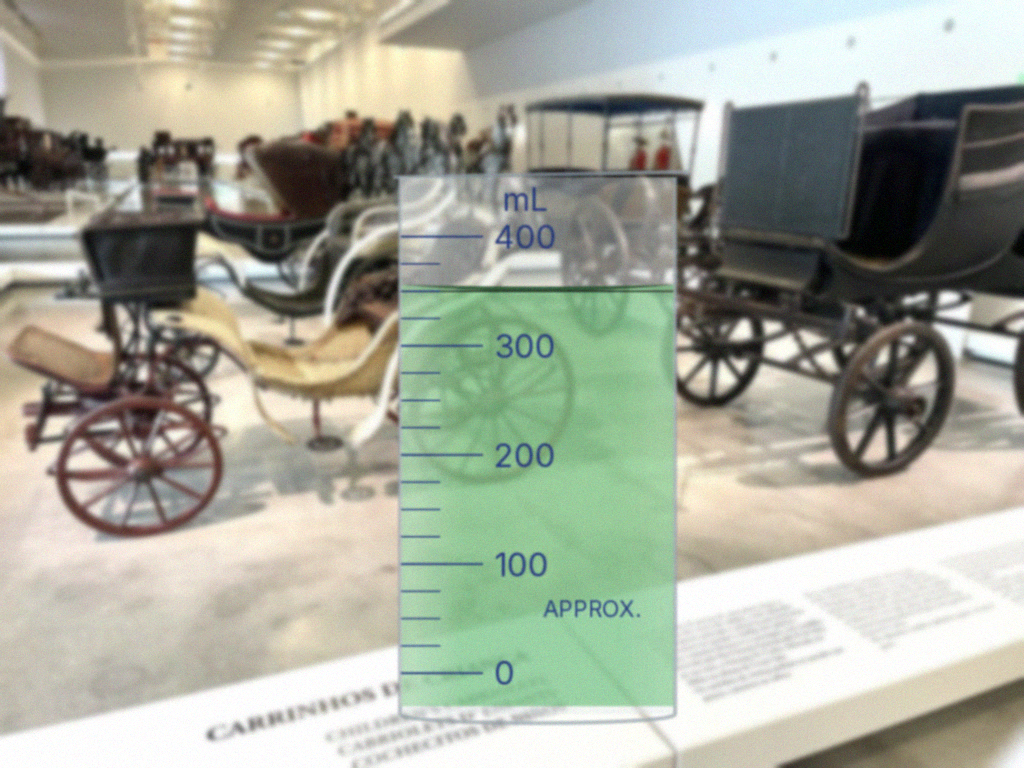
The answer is value=350 unit=mL
